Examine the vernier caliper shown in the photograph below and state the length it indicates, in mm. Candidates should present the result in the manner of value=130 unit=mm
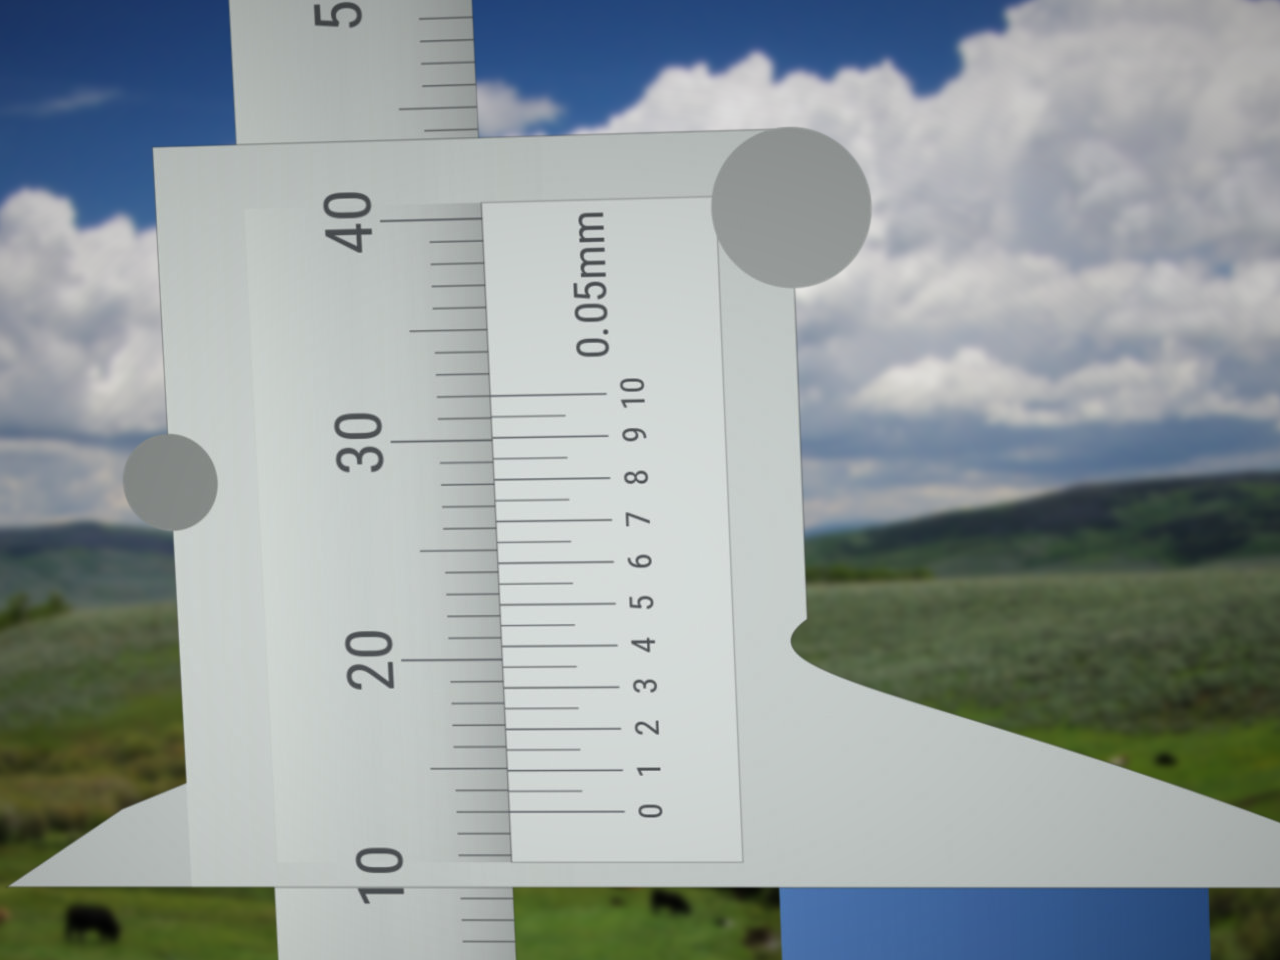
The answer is value=13.0 unit=mm
